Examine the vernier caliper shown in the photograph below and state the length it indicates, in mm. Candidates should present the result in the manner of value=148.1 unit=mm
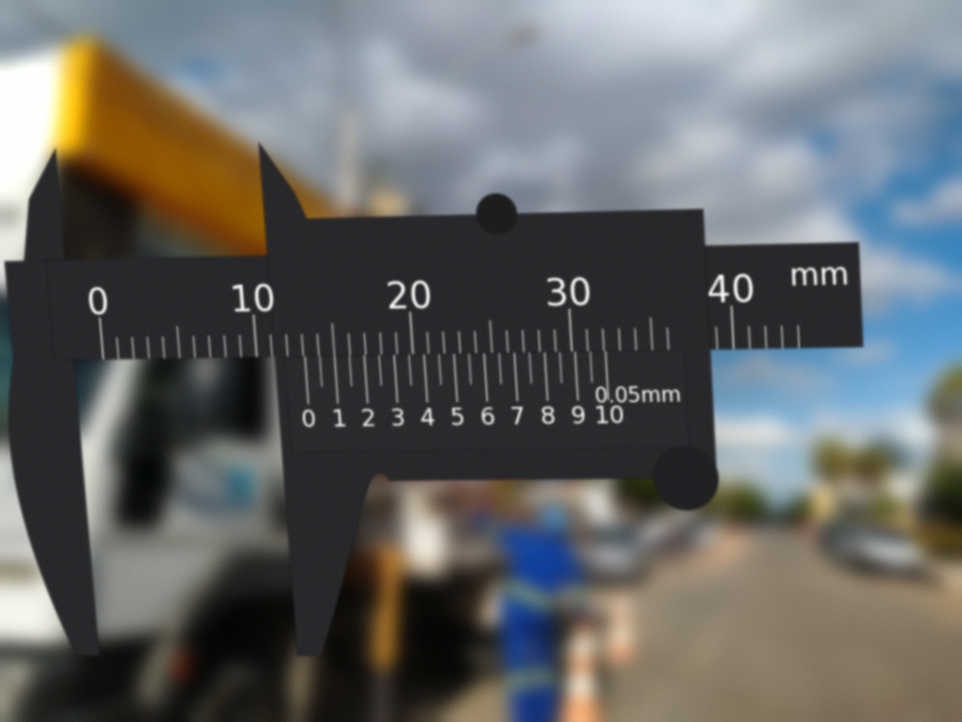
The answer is value=13.1 unit=mm
